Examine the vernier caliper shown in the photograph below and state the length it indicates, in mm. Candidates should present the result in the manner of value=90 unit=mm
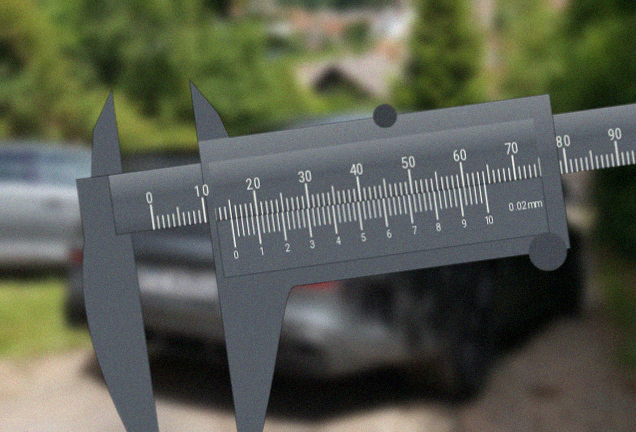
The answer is value=15.0 unit=mm
